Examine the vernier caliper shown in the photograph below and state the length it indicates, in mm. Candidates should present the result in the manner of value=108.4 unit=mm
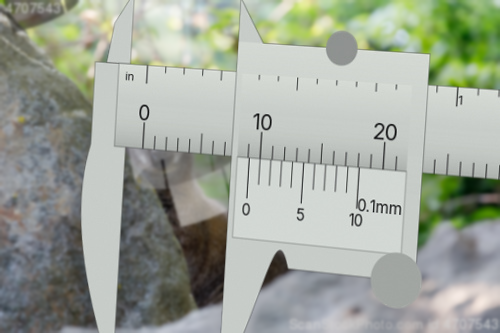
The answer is value=9.1 unit=mm
